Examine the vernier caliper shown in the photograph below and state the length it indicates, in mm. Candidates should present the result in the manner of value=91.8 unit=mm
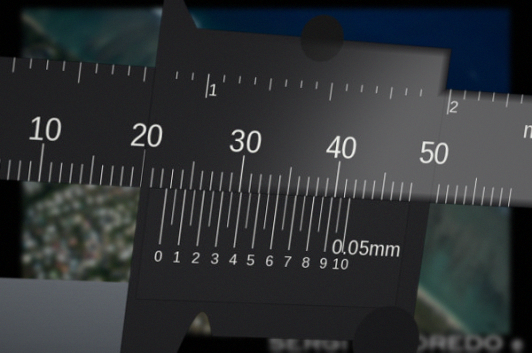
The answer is value=22.6 unit=mm
